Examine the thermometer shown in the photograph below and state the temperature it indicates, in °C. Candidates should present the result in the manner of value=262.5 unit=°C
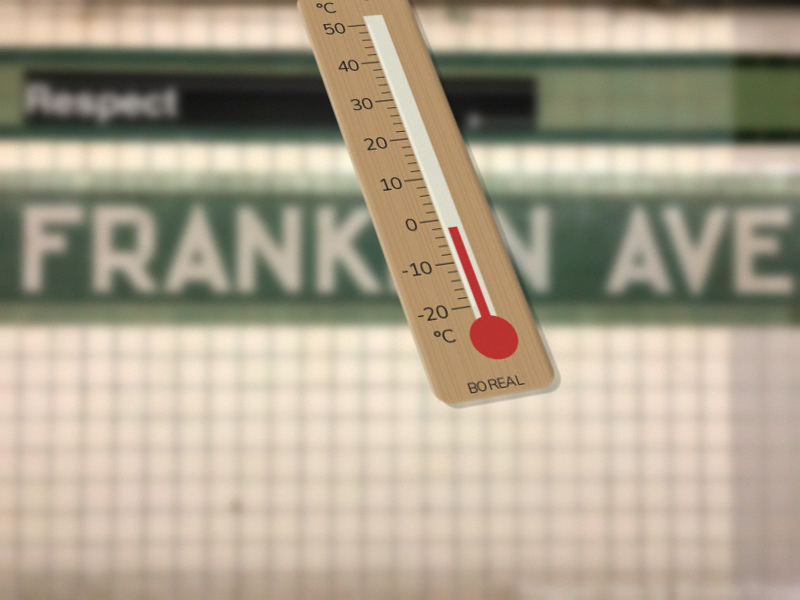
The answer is value=-2 unit=°C
